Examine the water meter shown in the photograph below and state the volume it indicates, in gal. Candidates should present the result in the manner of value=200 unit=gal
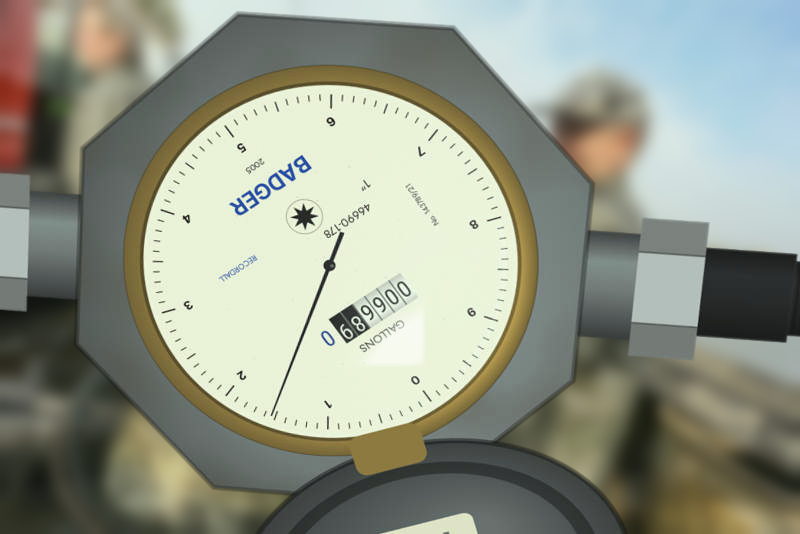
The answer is value=66891.5 unit=gal
